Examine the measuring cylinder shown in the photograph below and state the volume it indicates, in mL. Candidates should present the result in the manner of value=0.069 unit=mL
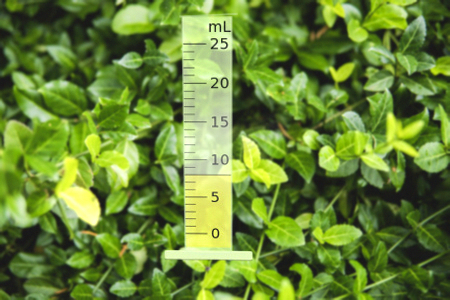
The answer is value=8 unit=mL
